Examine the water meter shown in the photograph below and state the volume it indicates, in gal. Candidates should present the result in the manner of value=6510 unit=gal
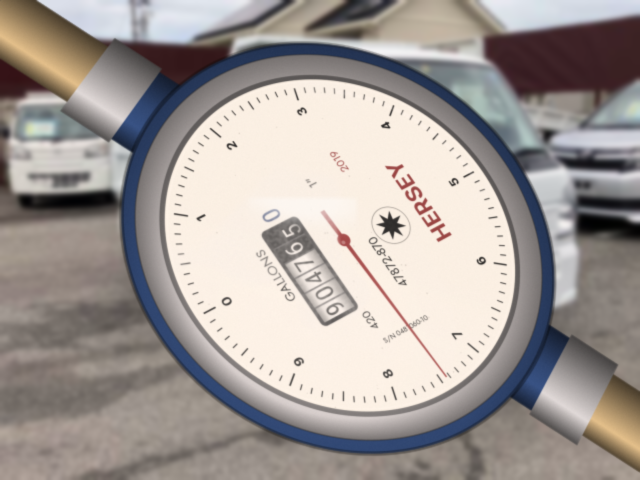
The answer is value=9047647.4 unit=gal
